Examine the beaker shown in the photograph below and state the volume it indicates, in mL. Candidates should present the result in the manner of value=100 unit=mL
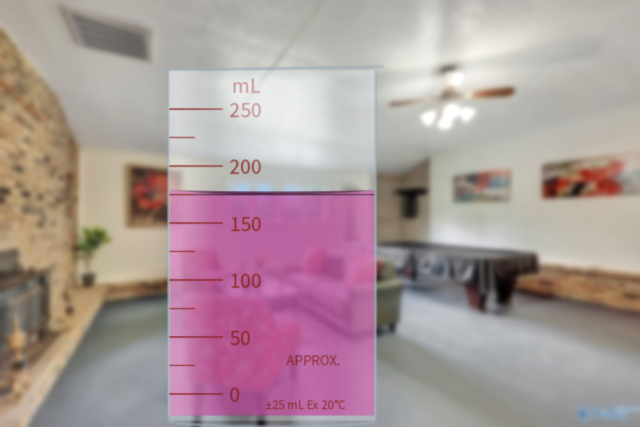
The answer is value=175 unit=mL
